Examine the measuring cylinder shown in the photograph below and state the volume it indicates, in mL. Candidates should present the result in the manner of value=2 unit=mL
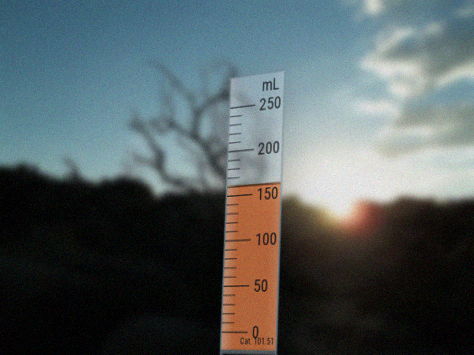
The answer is value=160 unit=mL
